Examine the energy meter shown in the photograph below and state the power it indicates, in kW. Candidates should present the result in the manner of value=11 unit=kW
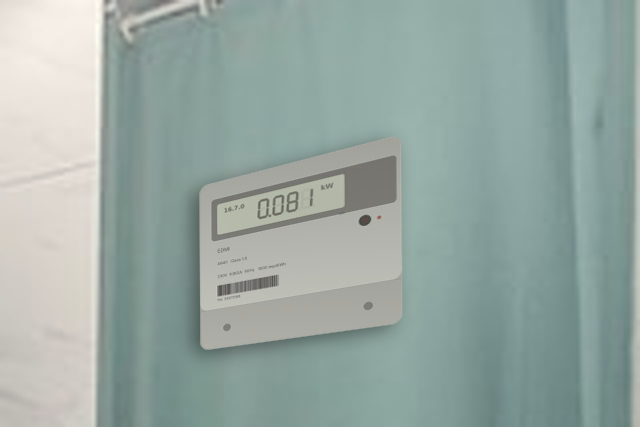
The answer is value=0.081 unit=kW
